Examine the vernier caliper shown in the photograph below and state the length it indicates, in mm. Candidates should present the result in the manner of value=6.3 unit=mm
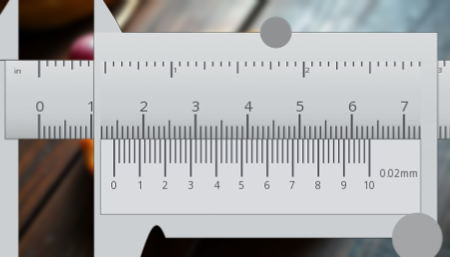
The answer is value=14.4 unit=mm
